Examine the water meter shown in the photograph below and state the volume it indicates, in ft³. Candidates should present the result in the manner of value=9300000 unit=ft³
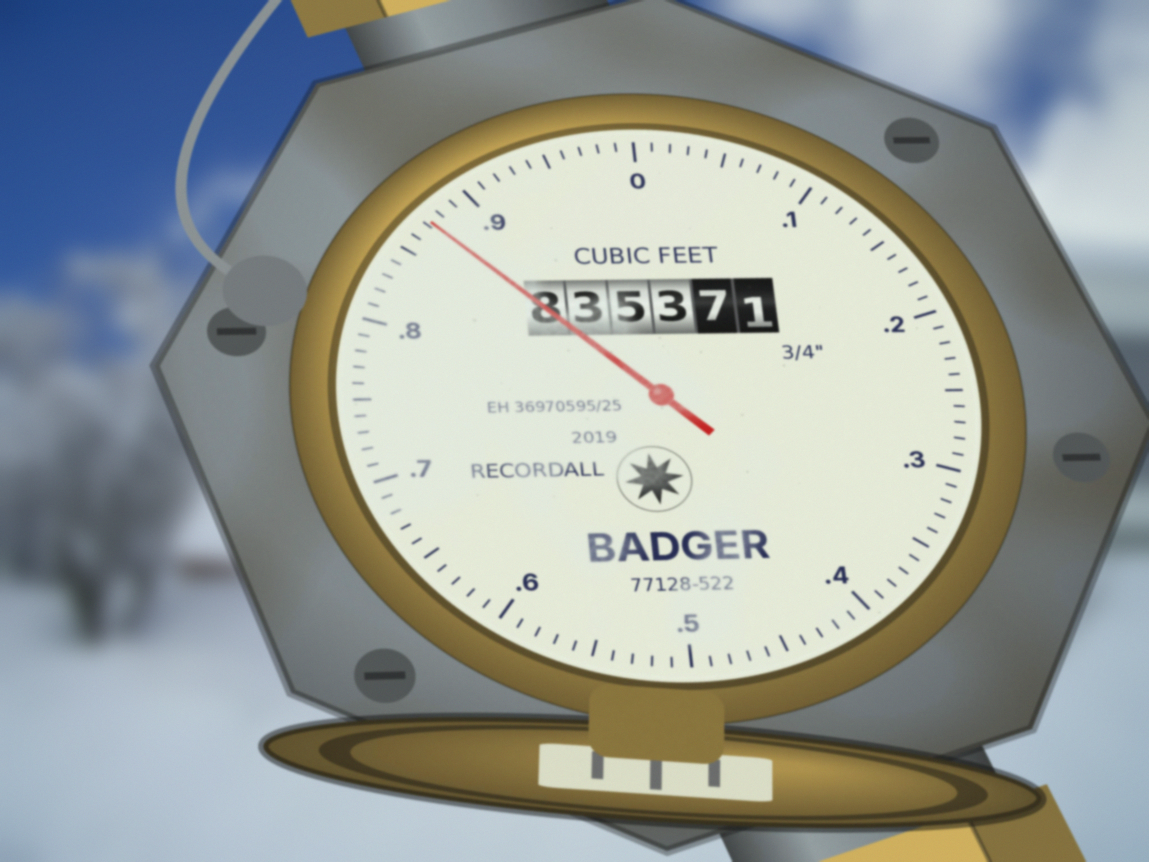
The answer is value=835370.87 unit=ft³
